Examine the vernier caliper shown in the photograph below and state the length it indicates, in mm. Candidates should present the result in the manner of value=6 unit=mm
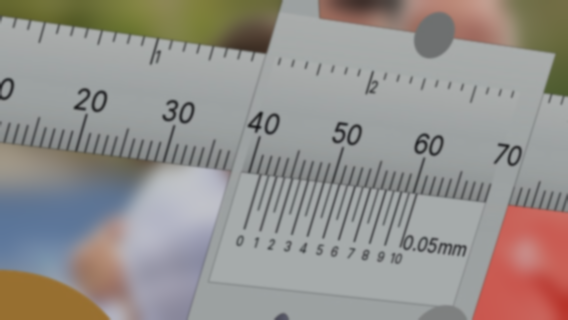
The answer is value=41.4 unit=mm
